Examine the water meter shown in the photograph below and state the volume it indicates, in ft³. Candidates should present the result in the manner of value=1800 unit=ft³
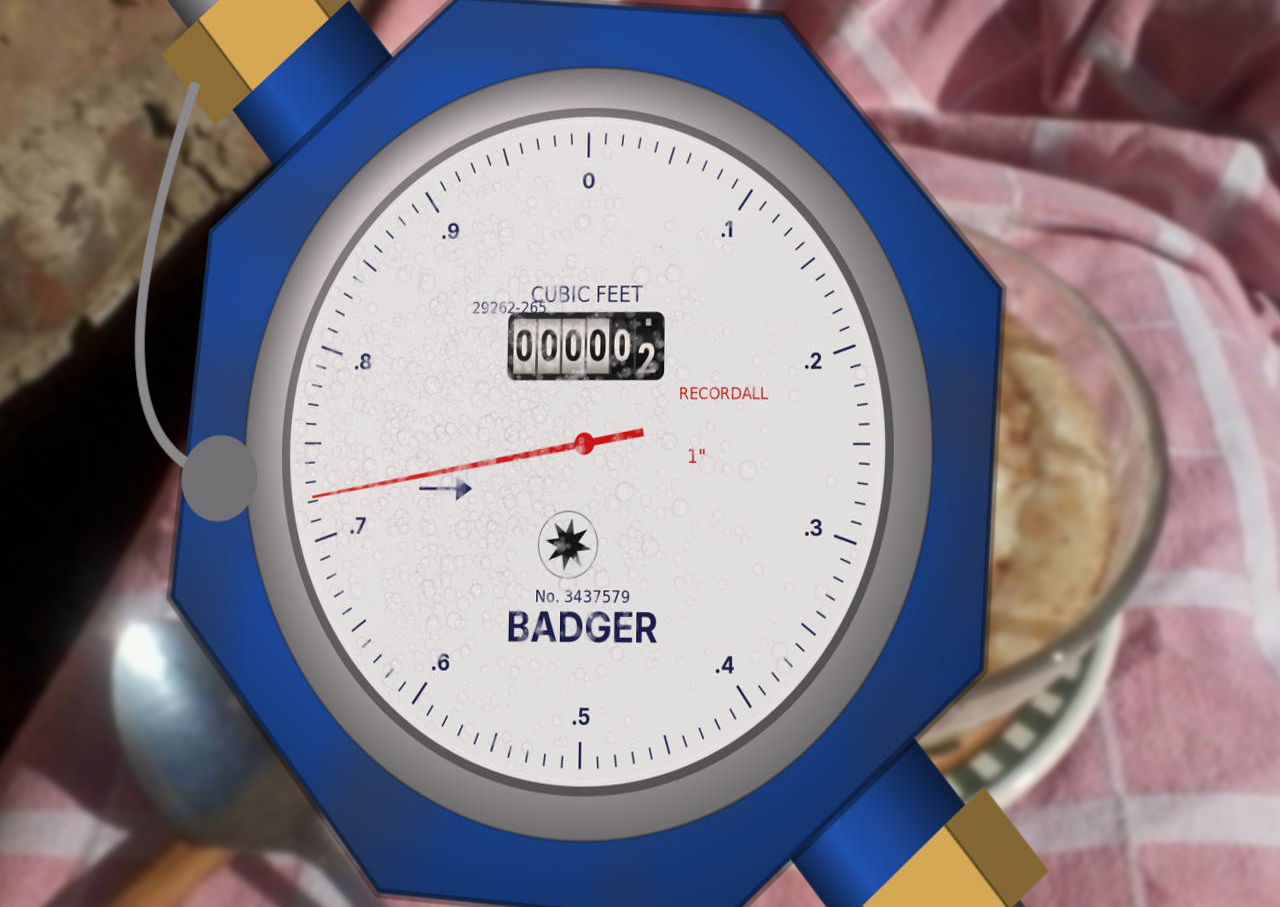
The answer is value=1.72 unit=ft³
